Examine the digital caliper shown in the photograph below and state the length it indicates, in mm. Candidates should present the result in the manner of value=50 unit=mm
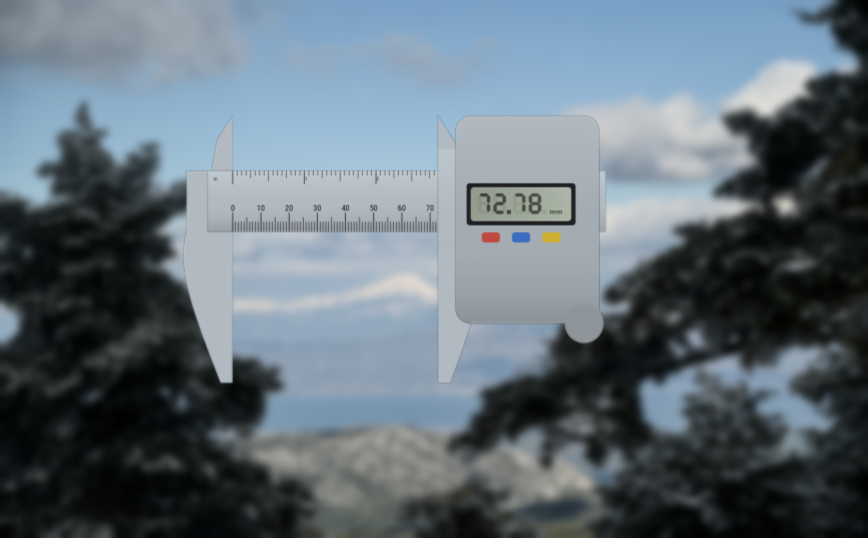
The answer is value=72.78 unit=mm
